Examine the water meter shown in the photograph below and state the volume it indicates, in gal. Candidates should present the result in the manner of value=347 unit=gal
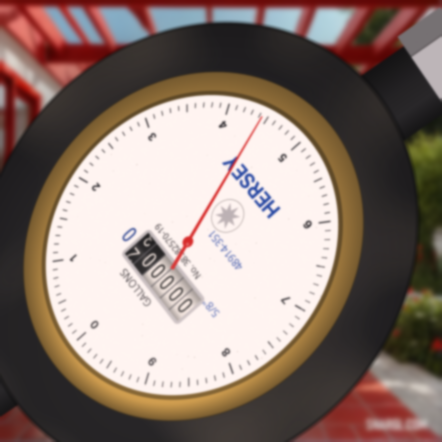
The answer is value=24.4 unit=gal
